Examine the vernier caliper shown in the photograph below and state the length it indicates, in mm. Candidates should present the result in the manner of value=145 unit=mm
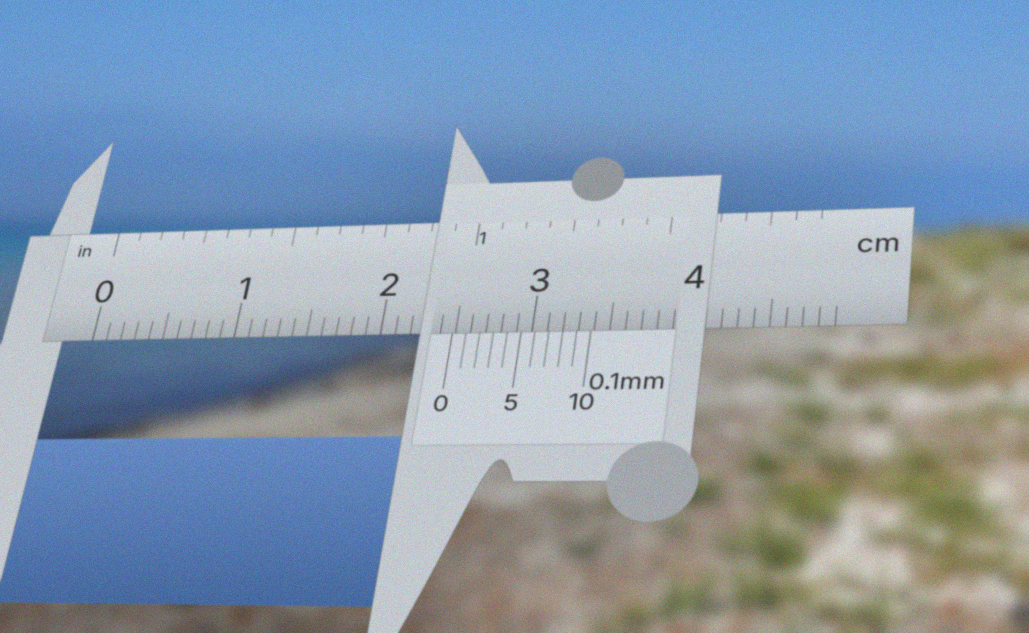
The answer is value=24.8 unit=mm
